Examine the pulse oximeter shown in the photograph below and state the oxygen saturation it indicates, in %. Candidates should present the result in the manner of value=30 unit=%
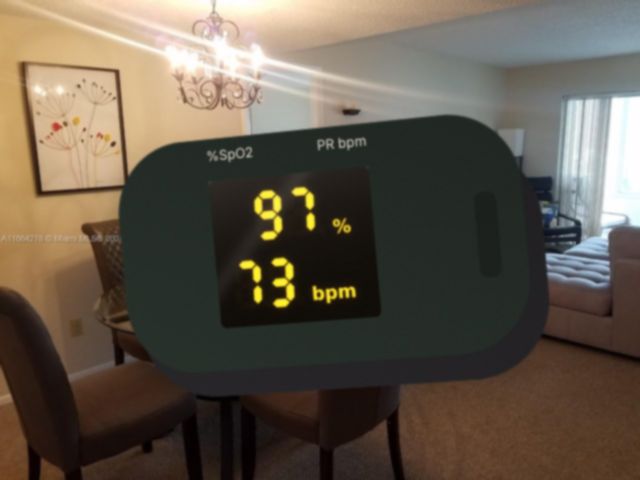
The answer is value=97 unit=%
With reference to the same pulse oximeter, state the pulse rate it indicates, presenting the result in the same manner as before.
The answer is value=73 unit=bpm
